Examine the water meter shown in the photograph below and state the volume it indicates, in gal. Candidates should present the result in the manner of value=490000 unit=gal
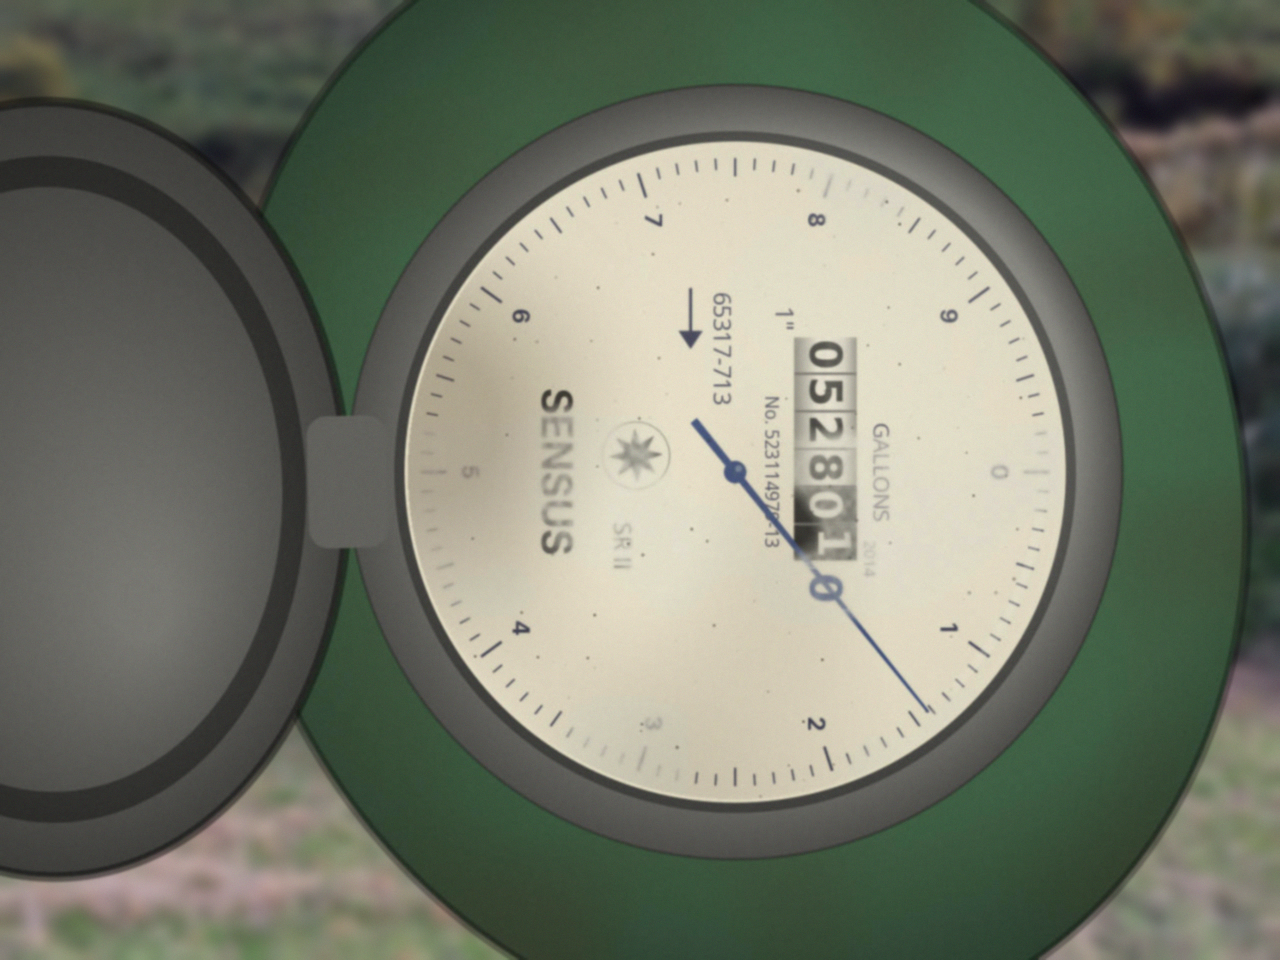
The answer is value=528011.4 unit=gal
